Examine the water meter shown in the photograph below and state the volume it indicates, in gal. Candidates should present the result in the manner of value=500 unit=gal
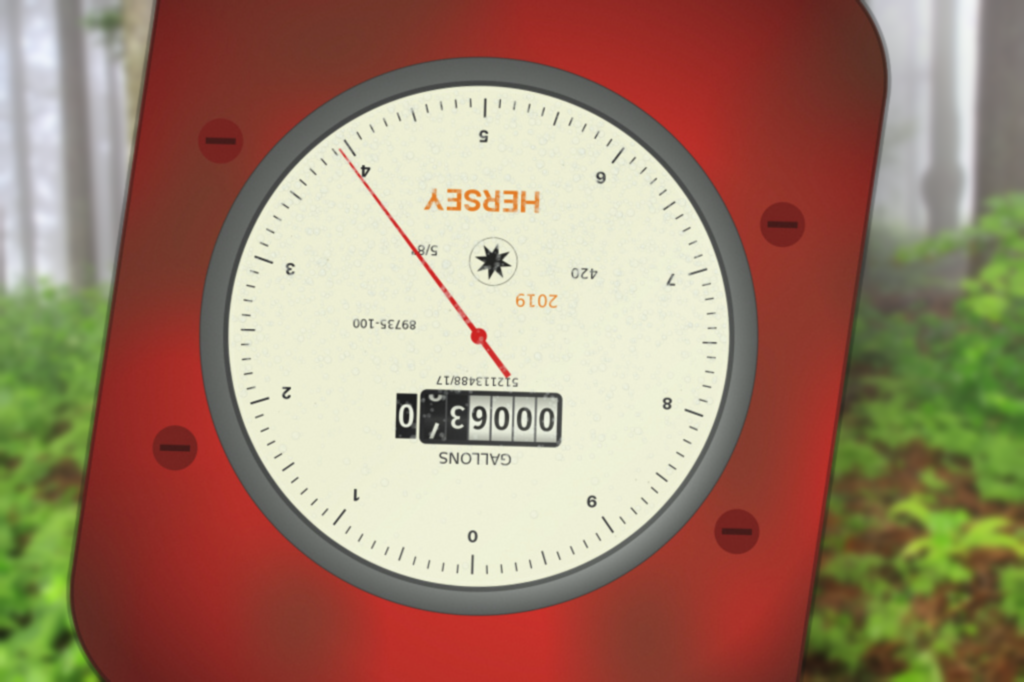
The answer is value=6373.9 unit=gal
